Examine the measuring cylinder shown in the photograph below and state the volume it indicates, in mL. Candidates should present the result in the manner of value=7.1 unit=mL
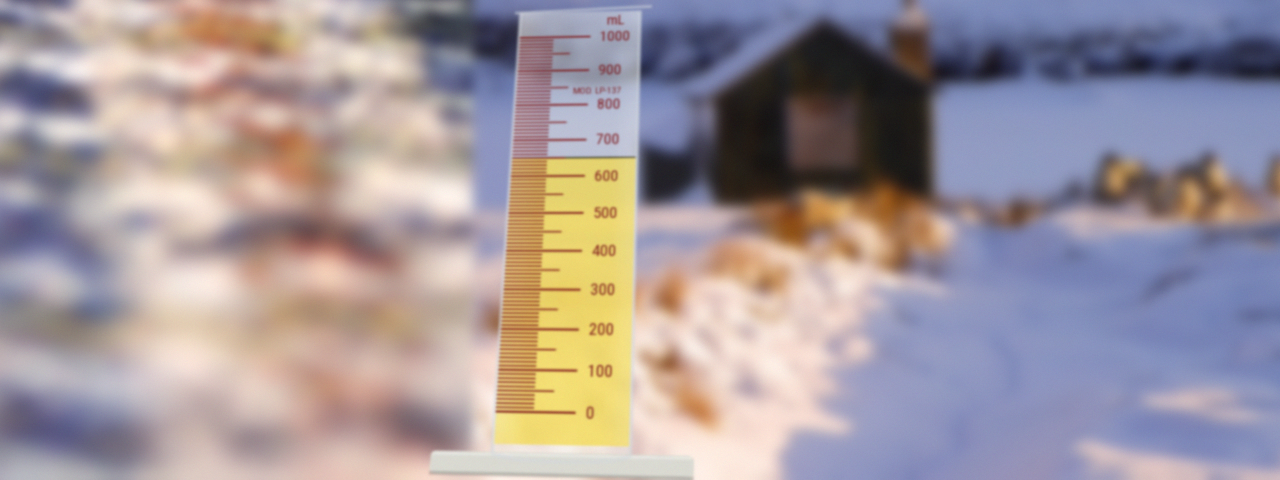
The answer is value=650 unit=mL
